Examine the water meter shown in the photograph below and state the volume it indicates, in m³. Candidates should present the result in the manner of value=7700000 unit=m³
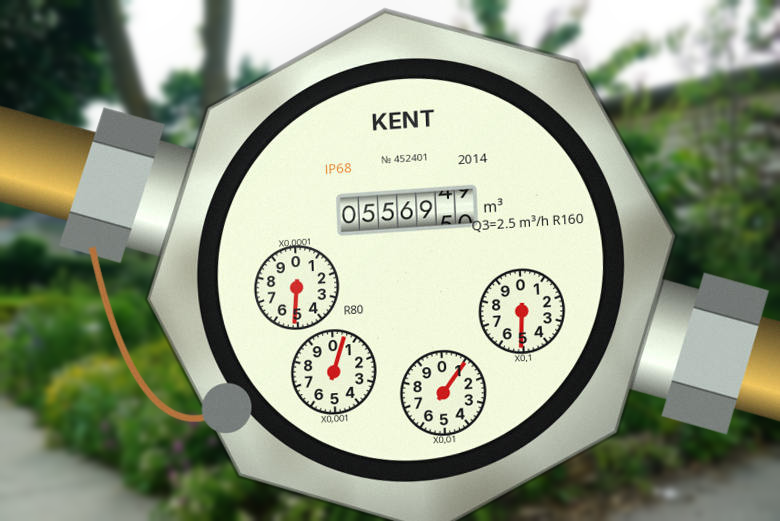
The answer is value=556949.5105 unit=m³
